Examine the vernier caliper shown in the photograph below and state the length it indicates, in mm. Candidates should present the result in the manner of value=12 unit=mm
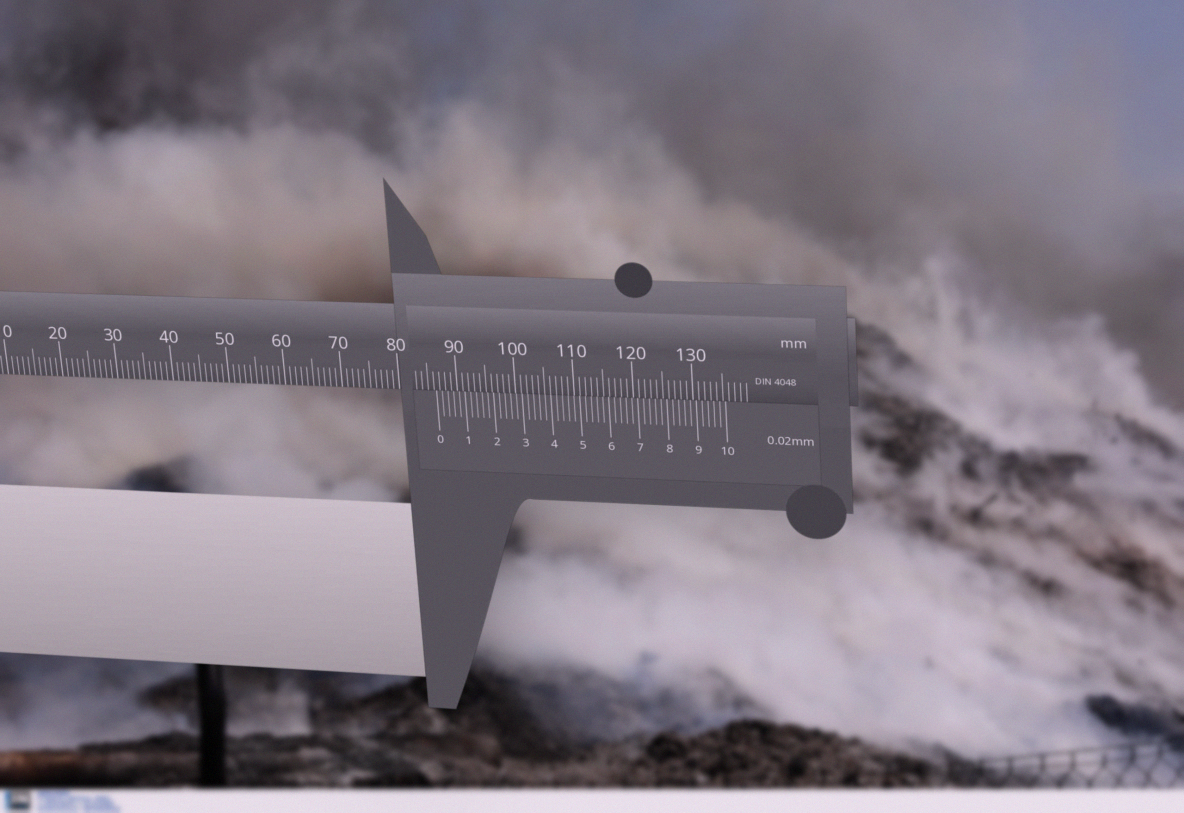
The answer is value=86.4 unit=mm
